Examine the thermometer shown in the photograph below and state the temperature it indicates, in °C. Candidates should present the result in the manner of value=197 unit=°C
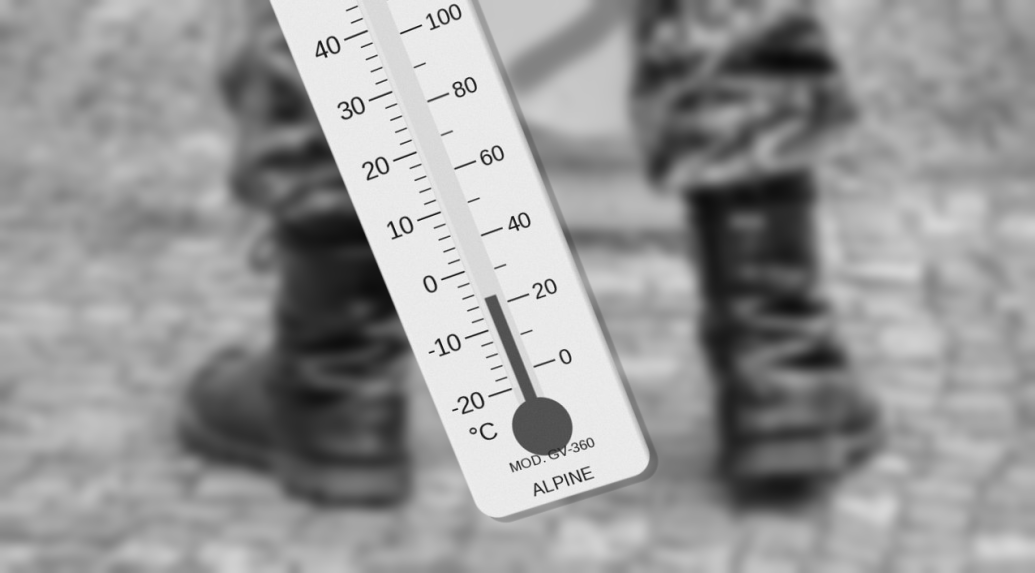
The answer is value=-5 unit=°C
